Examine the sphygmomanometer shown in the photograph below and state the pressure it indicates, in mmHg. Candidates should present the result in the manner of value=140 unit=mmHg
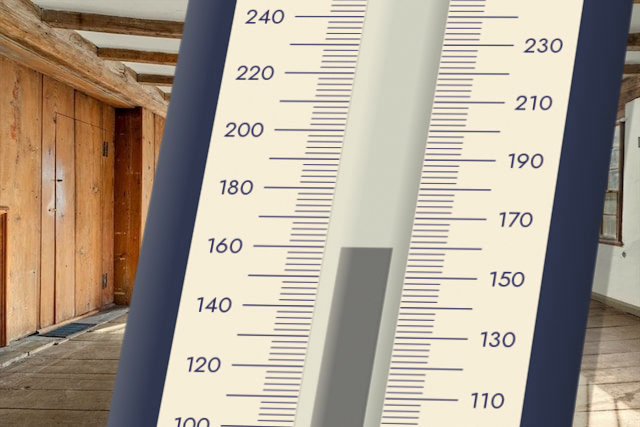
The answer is value=160 unit=mmHg
